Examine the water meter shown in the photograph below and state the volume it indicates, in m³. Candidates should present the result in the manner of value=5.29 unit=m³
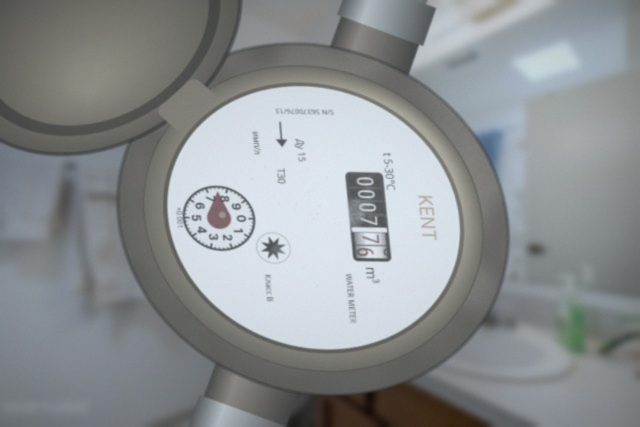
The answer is value=7.757 unit=m³
